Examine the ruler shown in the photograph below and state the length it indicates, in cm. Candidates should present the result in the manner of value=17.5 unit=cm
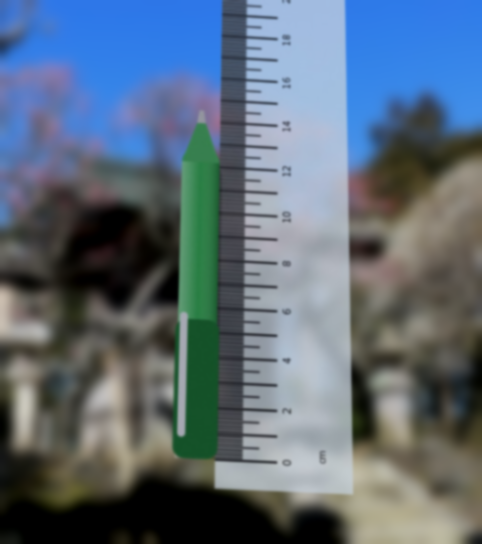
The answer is value=14.5 unit=cm
